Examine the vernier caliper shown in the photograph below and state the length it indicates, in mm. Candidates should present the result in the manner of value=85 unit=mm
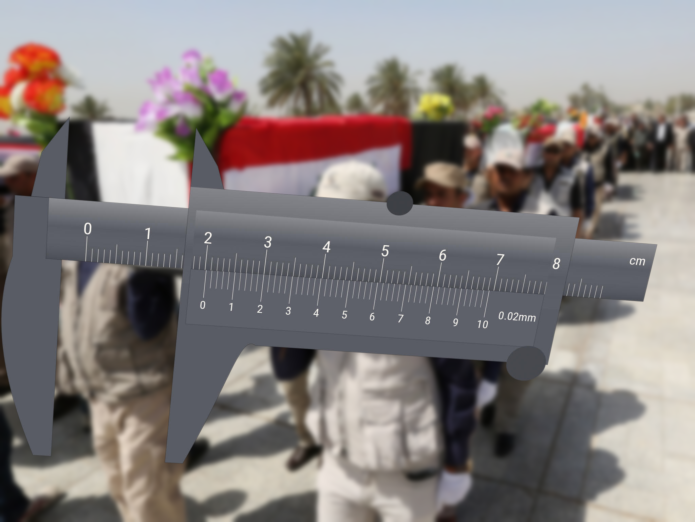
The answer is value=20.2 unit=mm
